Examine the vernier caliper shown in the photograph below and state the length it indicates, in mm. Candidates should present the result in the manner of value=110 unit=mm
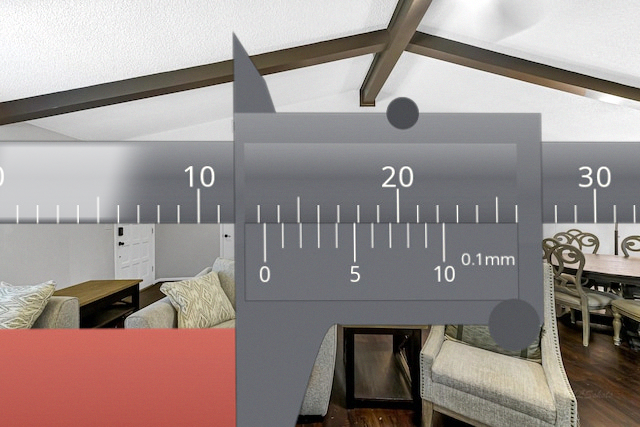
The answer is value=13.3 unit=mm
